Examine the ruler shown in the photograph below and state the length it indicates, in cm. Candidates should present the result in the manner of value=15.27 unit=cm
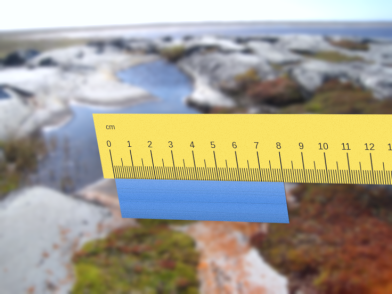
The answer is value=8 unit=cm
